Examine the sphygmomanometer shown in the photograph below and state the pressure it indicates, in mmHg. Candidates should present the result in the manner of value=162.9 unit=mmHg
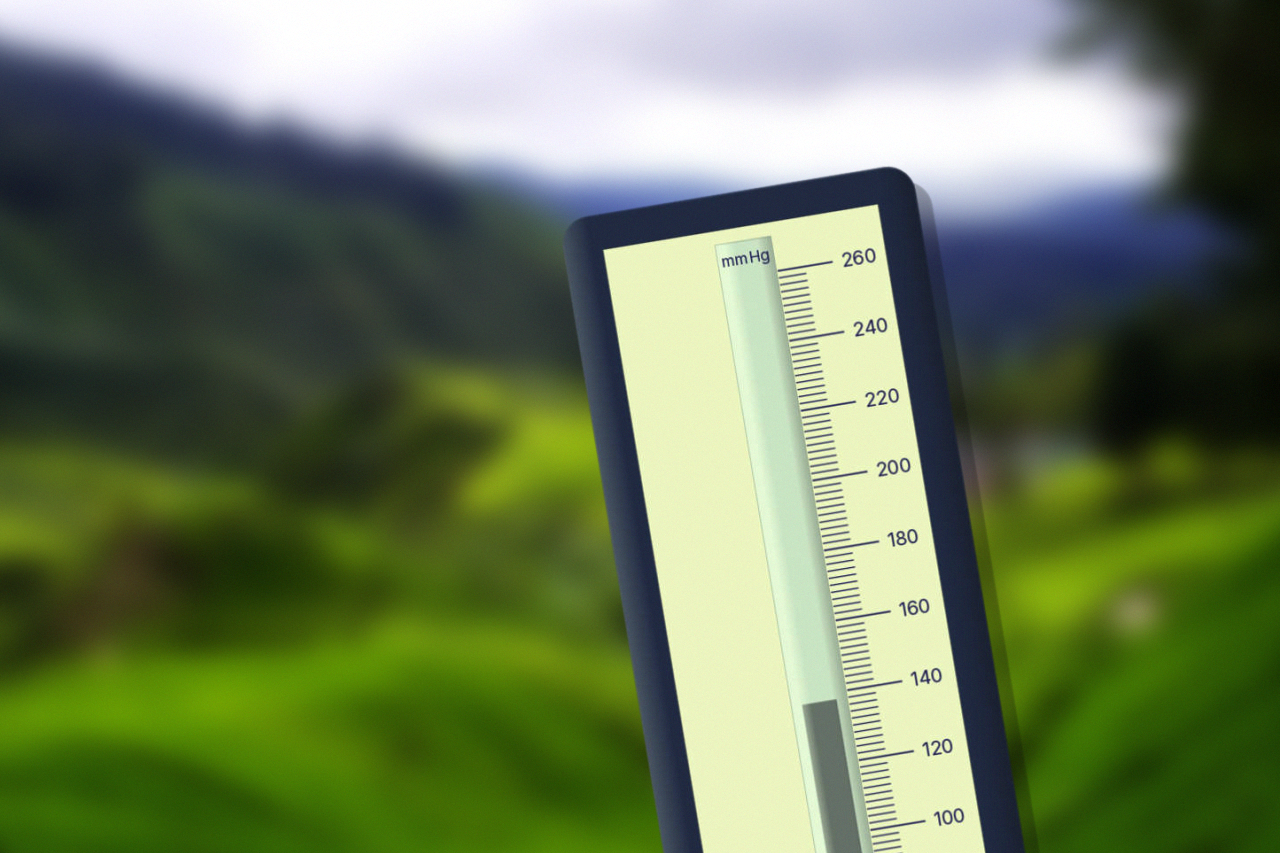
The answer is value=138 unit=mmHg
